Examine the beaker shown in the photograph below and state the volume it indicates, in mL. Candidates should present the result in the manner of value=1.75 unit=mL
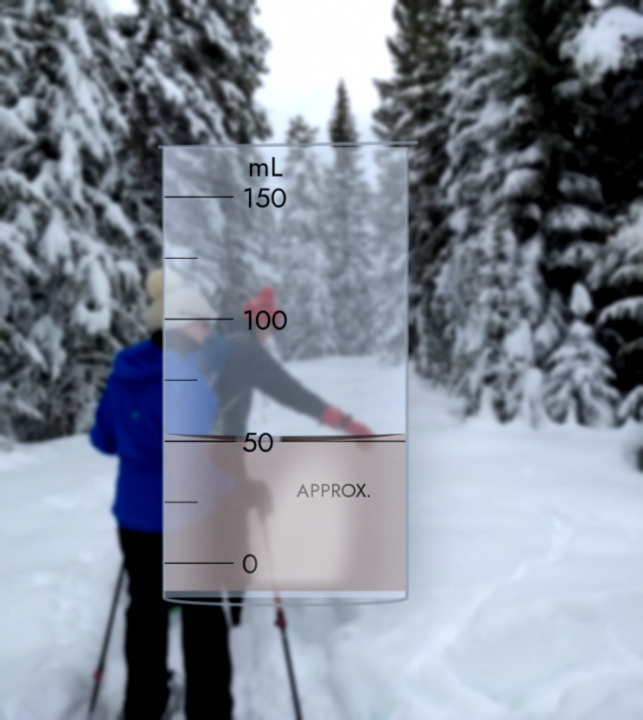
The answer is value=50 unit=mL
